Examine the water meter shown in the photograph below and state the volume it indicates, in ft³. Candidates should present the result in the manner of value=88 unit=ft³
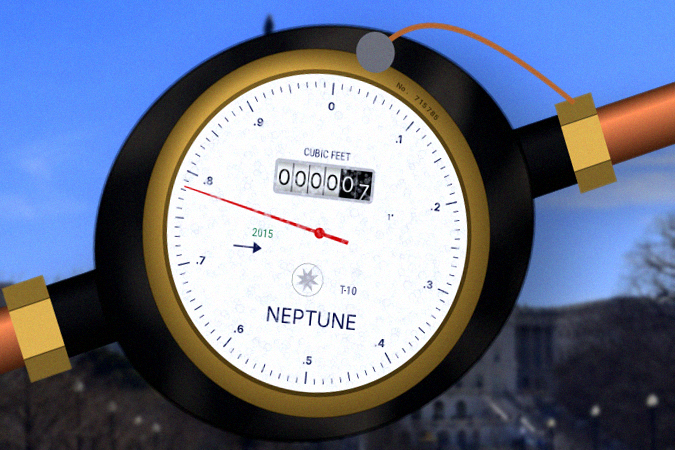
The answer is value=6.78 unit=ft³
